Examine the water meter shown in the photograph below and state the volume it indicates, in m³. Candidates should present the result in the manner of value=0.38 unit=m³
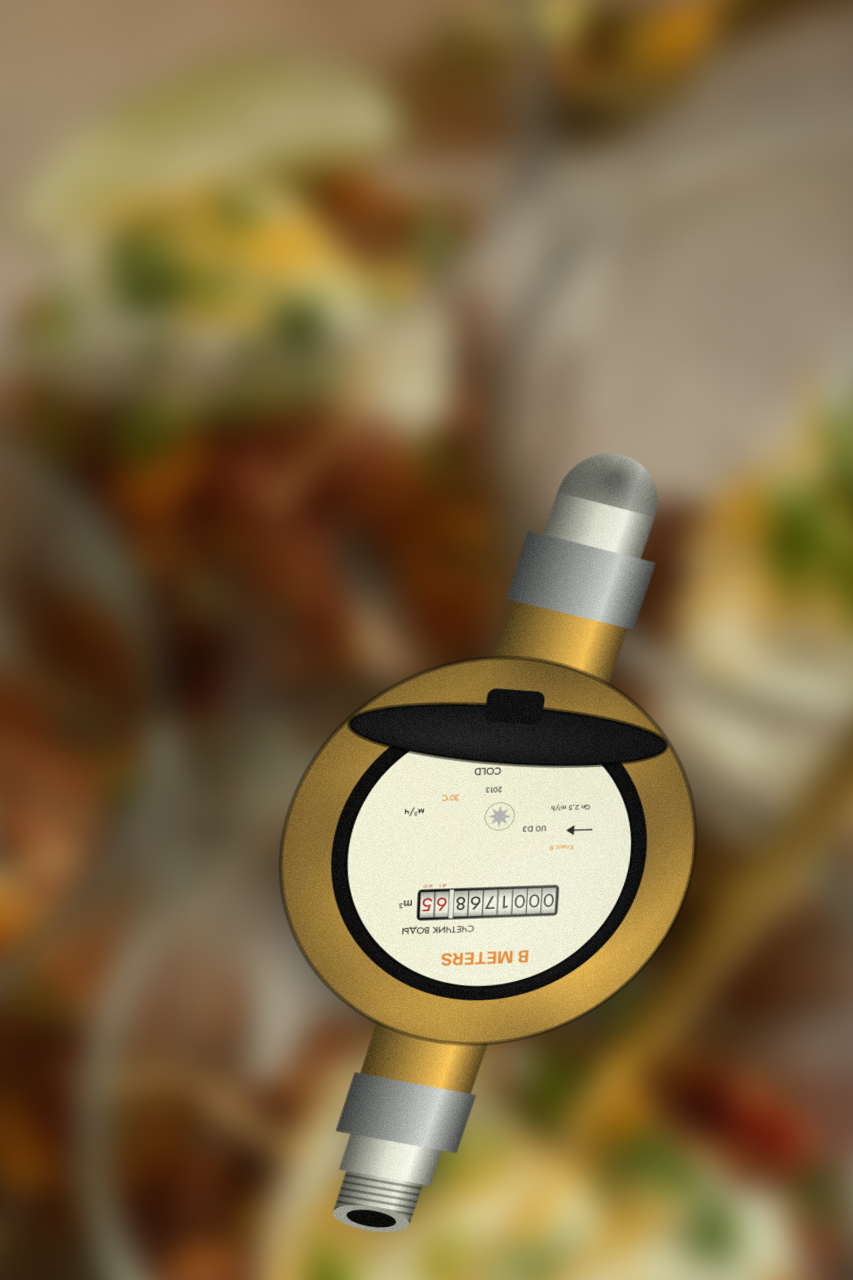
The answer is value=1768.65 unit=m³
